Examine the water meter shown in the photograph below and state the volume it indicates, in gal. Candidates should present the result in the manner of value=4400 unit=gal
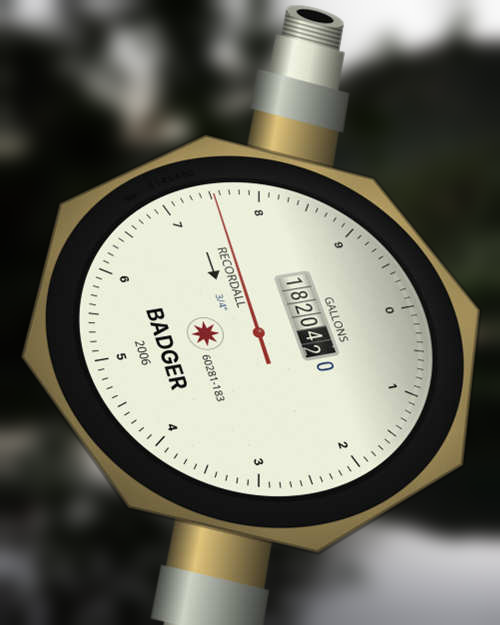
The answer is value=1820417.5 unit=gal
